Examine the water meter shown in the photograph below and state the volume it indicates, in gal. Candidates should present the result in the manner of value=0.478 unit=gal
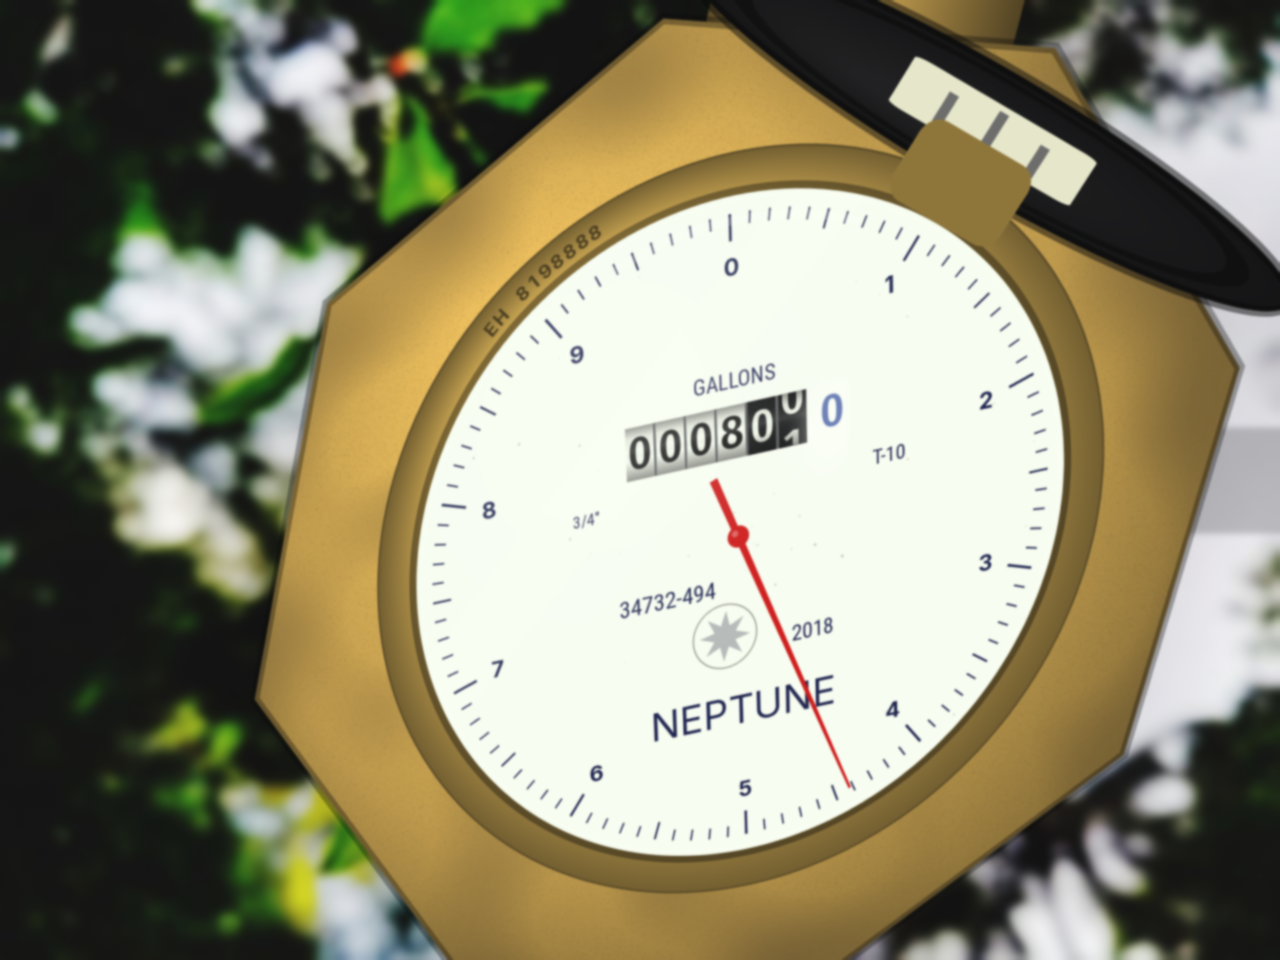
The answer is value=8004.4 unit=gal
